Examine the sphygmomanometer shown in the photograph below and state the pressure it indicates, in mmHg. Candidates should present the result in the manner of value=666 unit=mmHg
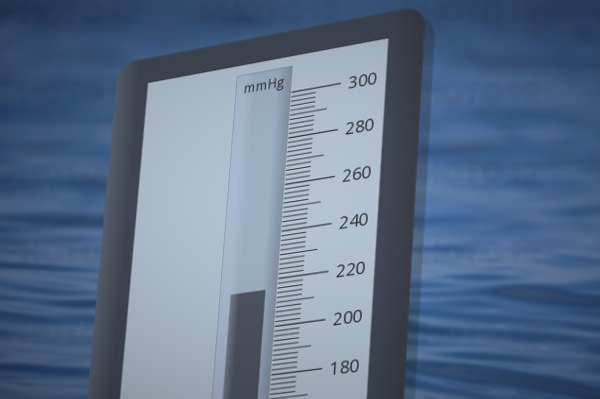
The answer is value=216 unit=mmHg
